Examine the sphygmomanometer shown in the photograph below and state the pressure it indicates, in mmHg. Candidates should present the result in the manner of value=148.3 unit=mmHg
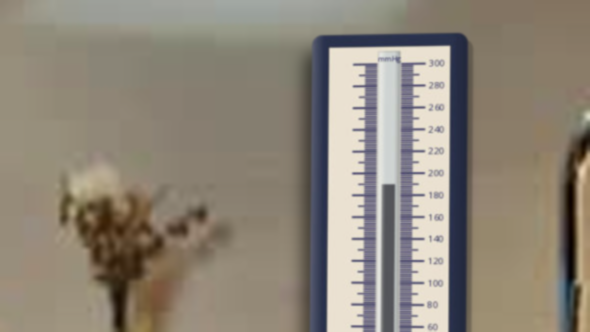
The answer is value=190 unit=mmHg
